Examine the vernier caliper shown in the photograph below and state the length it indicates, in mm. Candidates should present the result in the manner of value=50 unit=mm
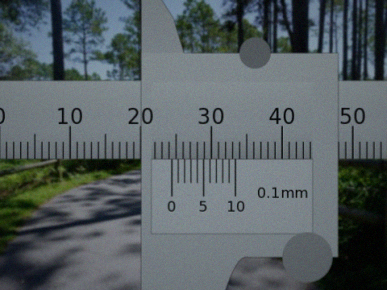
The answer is value=24.4 unit=mm
